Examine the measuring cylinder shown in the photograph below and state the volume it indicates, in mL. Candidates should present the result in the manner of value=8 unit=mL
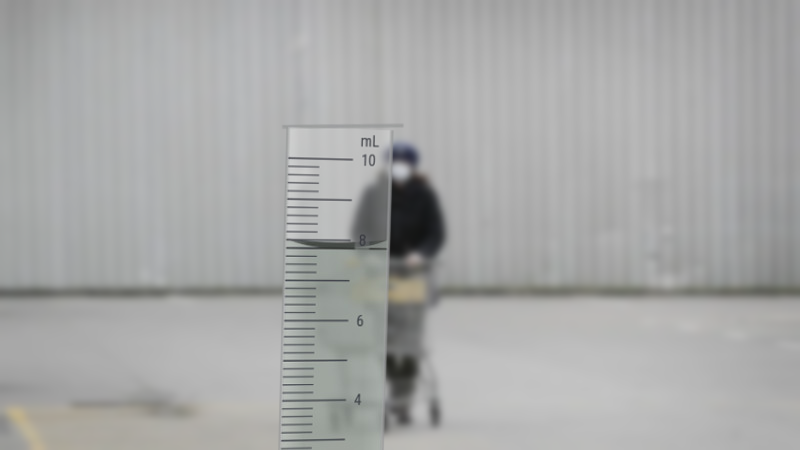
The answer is value=7.8 unit=mL
